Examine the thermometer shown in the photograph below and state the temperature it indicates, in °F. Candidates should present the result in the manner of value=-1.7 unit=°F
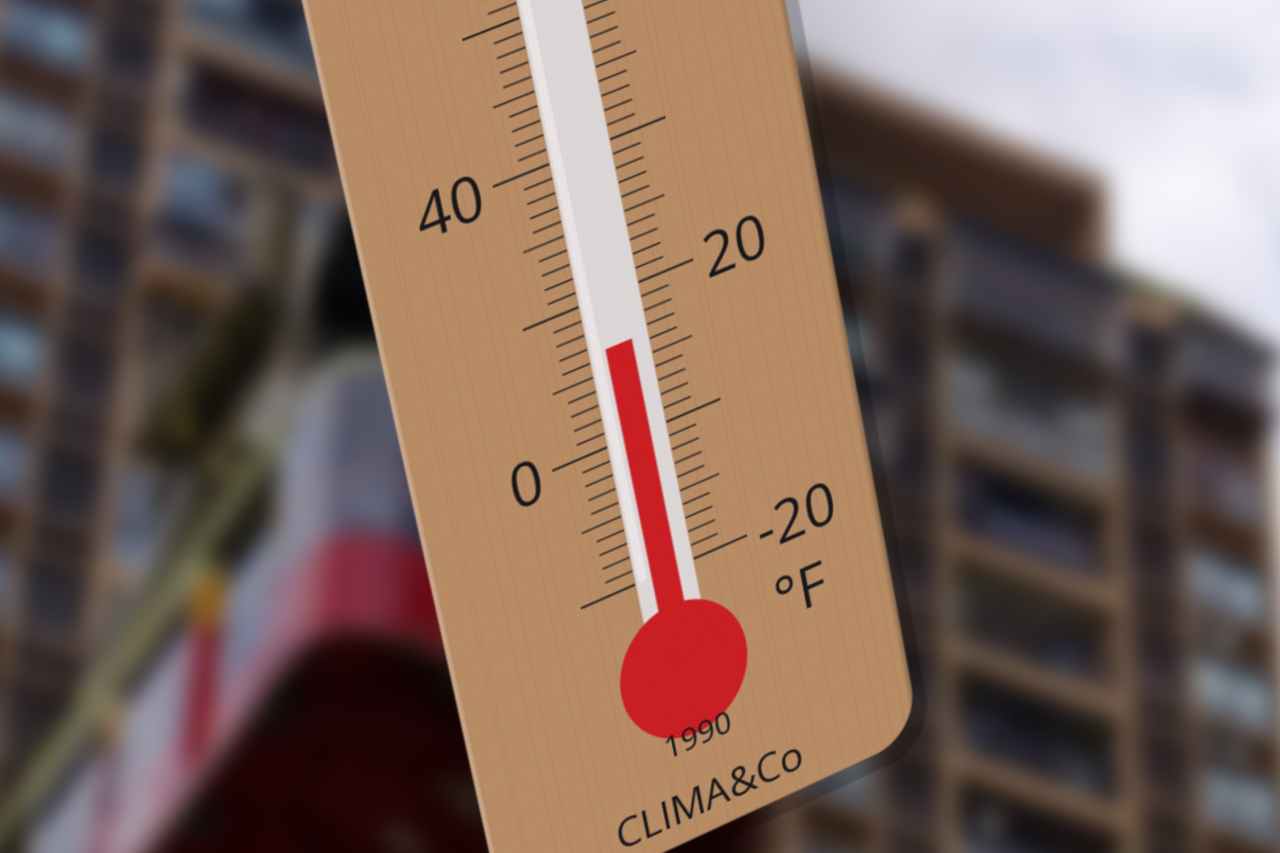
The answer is value=13 unit=°F
